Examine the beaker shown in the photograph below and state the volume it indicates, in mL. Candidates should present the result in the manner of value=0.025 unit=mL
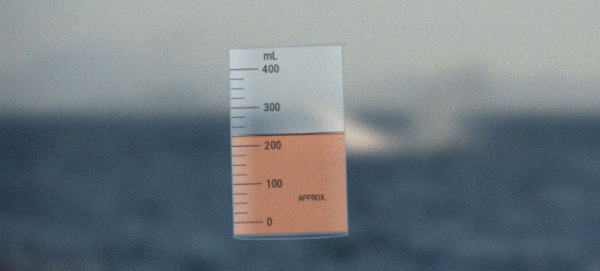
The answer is value=225 unit=mL
